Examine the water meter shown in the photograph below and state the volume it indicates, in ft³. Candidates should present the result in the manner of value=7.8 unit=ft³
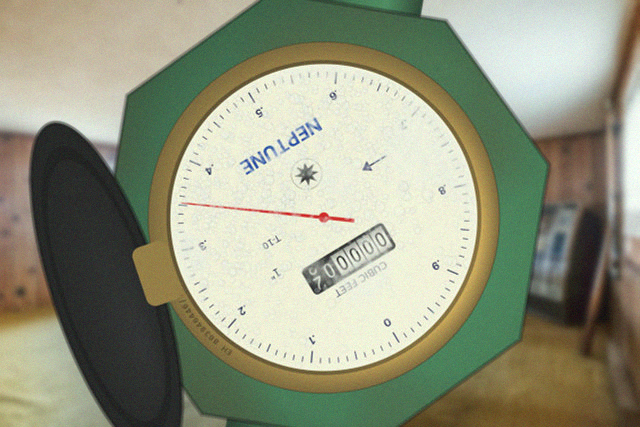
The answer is value=2.35 unit=ft³
